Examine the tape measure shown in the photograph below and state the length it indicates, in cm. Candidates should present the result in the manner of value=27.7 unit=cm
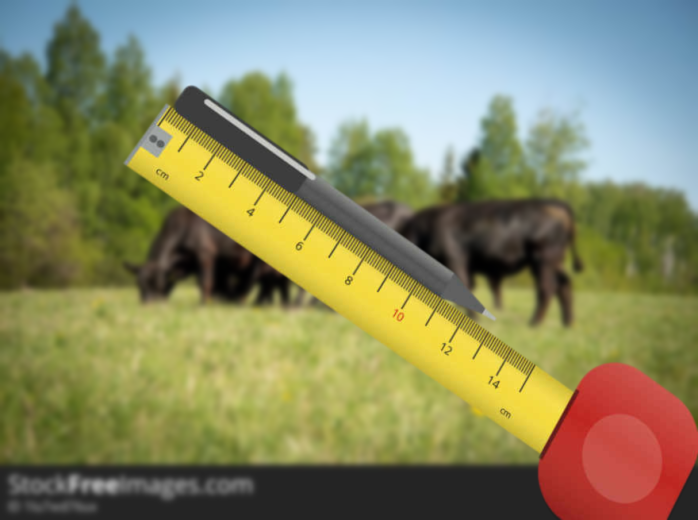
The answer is value=13 unit=cm
